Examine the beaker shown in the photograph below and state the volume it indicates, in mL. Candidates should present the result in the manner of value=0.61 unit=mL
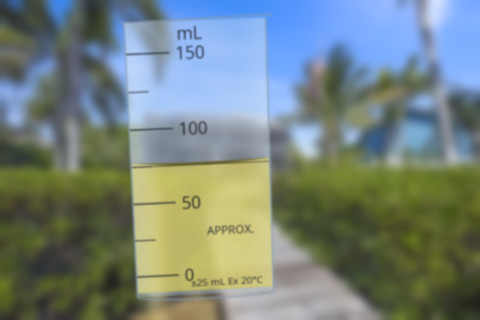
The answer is value=75 unit=mL
